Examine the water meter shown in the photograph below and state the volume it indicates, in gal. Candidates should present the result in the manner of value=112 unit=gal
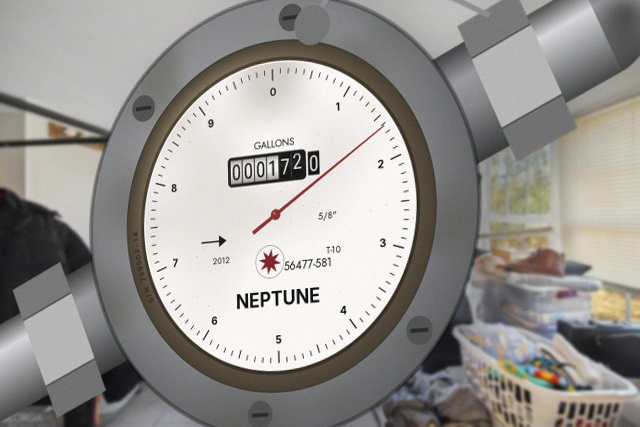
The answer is value=1721.6 unit=gal
